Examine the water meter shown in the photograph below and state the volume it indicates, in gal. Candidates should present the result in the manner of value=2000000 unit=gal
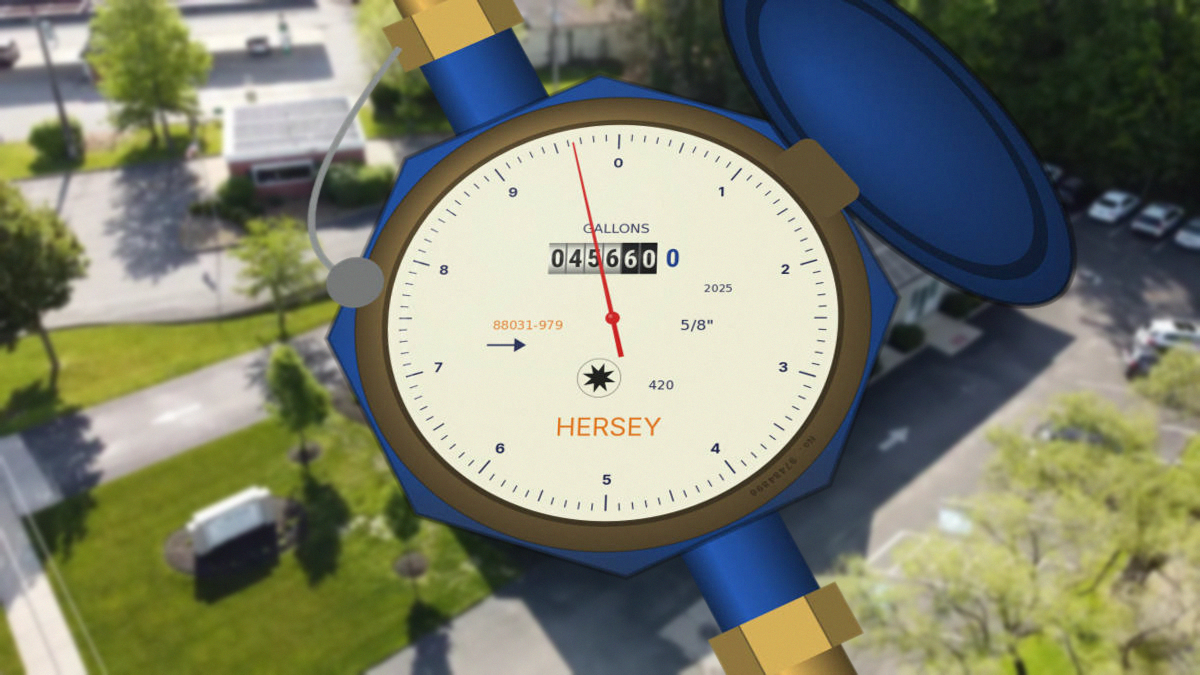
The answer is value=456599.6 unit=gal
